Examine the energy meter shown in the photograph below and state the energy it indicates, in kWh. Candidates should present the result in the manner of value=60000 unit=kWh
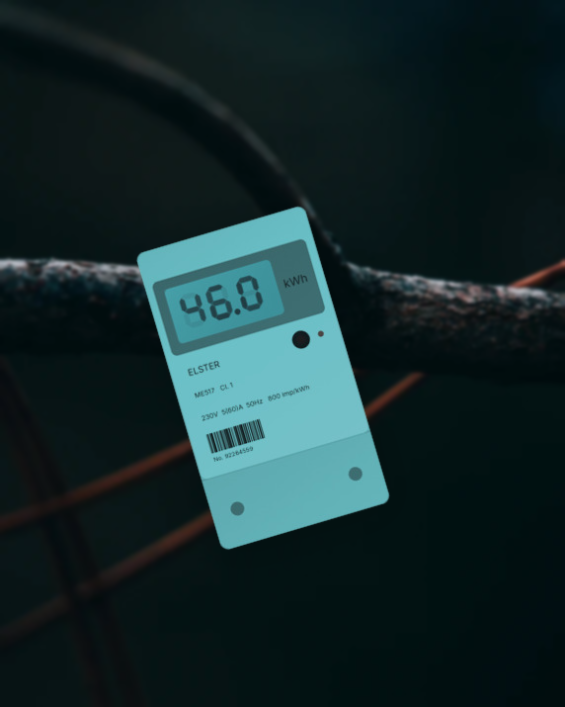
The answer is value=46.0 unit=kWh
